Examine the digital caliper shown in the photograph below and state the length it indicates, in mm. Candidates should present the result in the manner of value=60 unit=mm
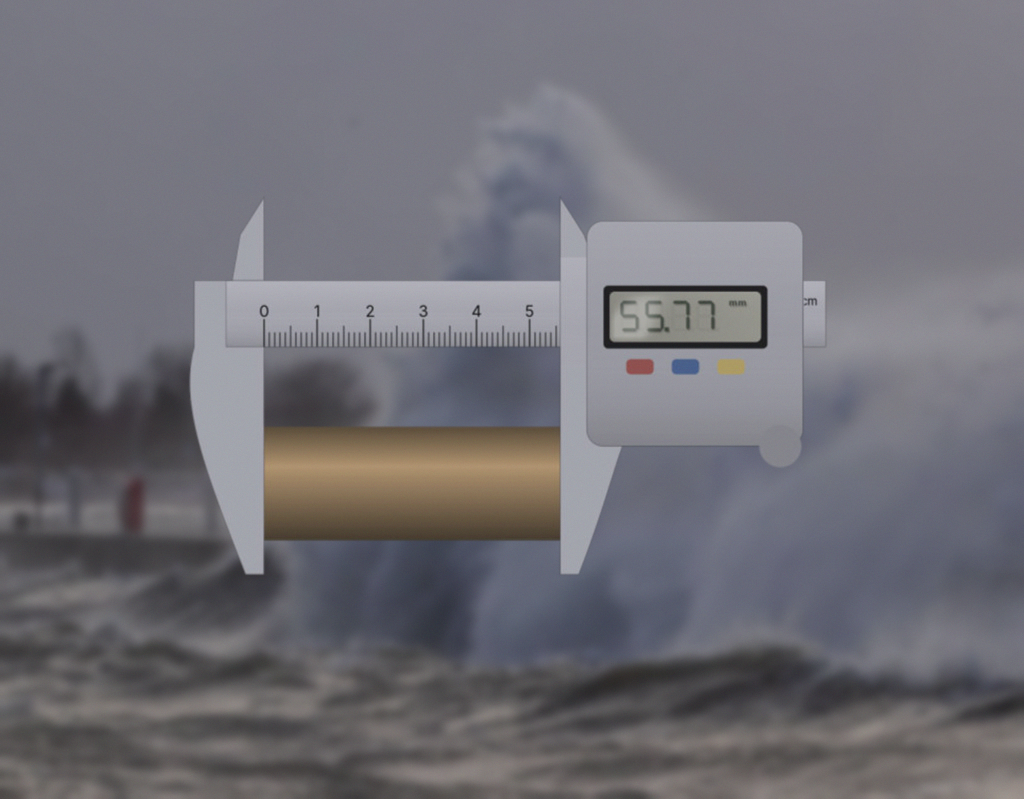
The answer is value=55.77 unit=mm
